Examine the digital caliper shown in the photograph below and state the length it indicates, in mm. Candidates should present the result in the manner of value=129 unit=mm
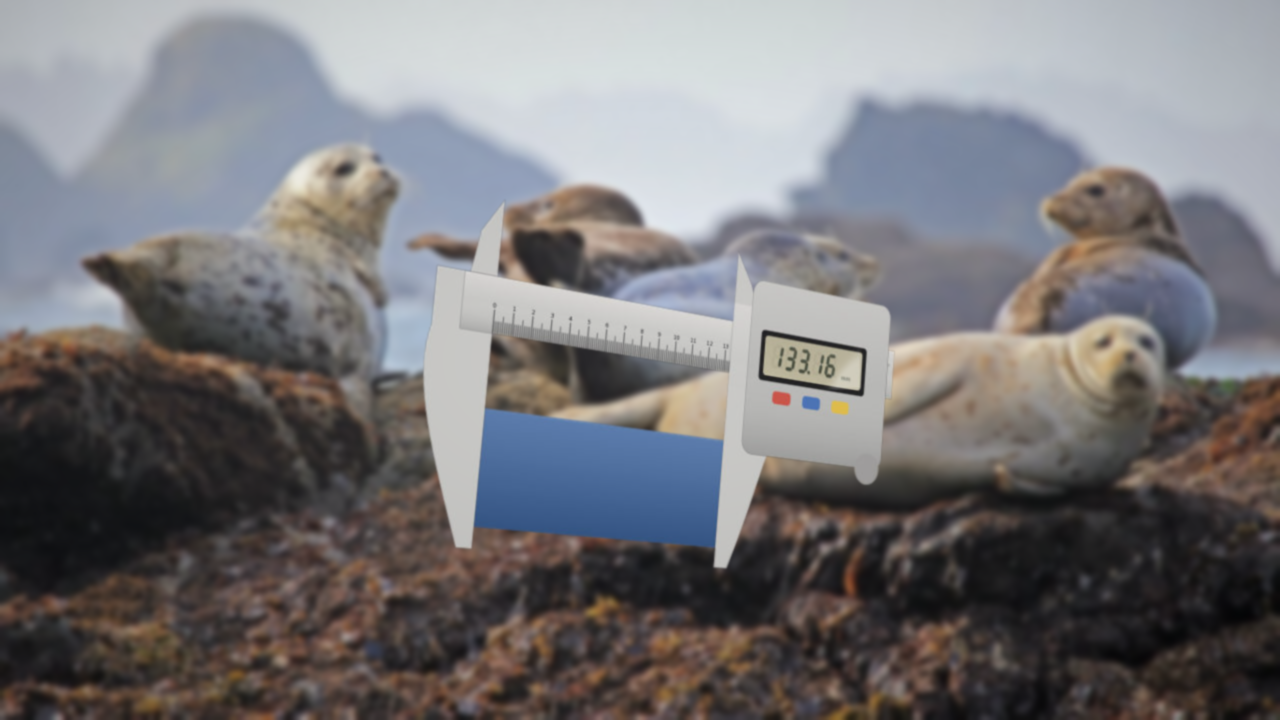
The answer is value=133.16 unit=mm
